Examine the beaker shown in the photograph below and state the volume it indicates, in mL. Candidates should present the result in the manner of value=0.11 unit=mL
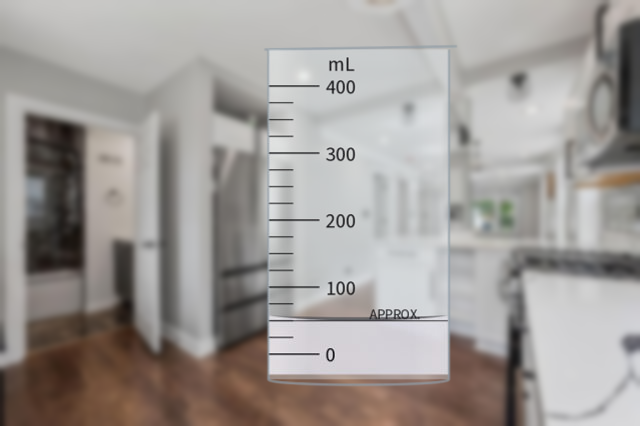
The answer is value=50 unit=mL
